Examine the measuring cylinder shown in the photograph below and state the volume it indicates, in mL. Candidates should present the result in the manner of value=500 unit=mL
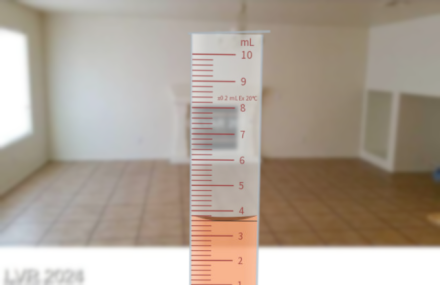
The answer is value=3.6 unit=mL
